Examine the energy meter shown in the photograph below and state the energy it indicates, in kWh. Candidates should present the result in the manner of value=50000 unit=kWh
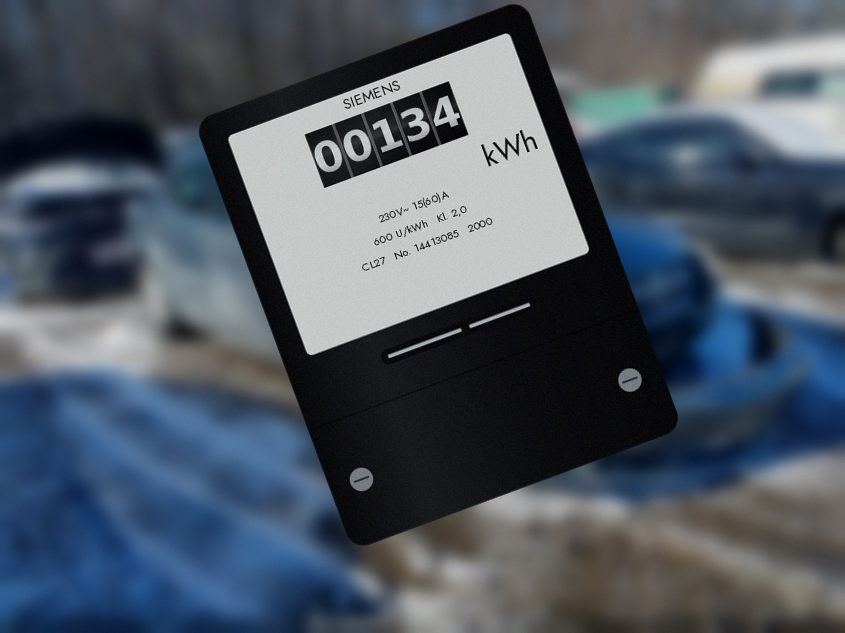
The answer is value=134 unit=kWh
